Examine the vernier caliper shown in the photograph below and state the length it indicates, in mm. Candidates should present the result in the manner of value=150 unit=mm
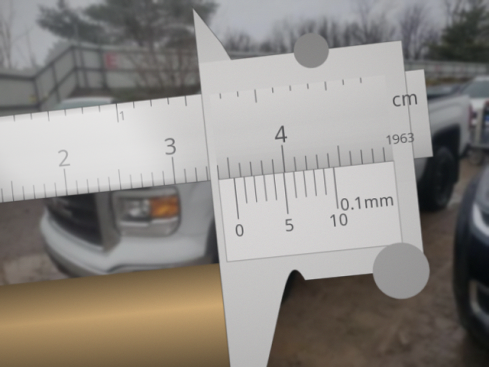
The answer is value=35.4 unit=mm
